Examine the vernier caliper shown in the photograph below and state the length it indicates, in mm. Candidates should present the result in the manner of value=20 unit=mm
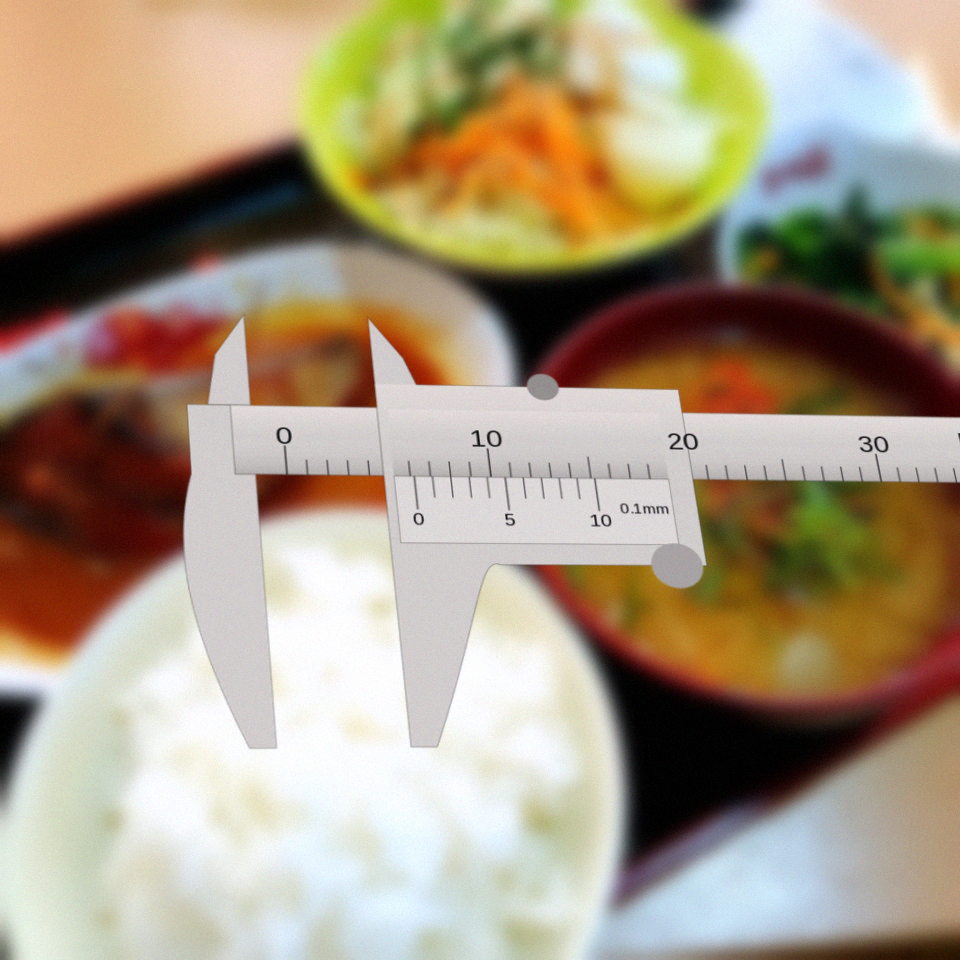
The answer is value=6.2 unit=mm
